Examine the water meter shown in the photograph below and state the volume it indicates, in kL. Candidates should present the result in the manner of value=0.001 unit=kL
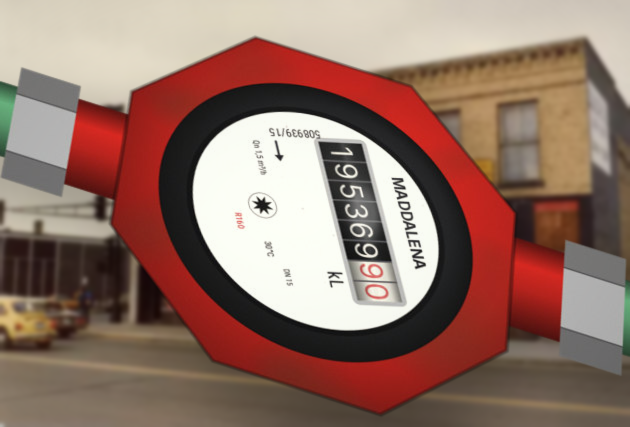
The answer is value=195369.90 unit=kL
